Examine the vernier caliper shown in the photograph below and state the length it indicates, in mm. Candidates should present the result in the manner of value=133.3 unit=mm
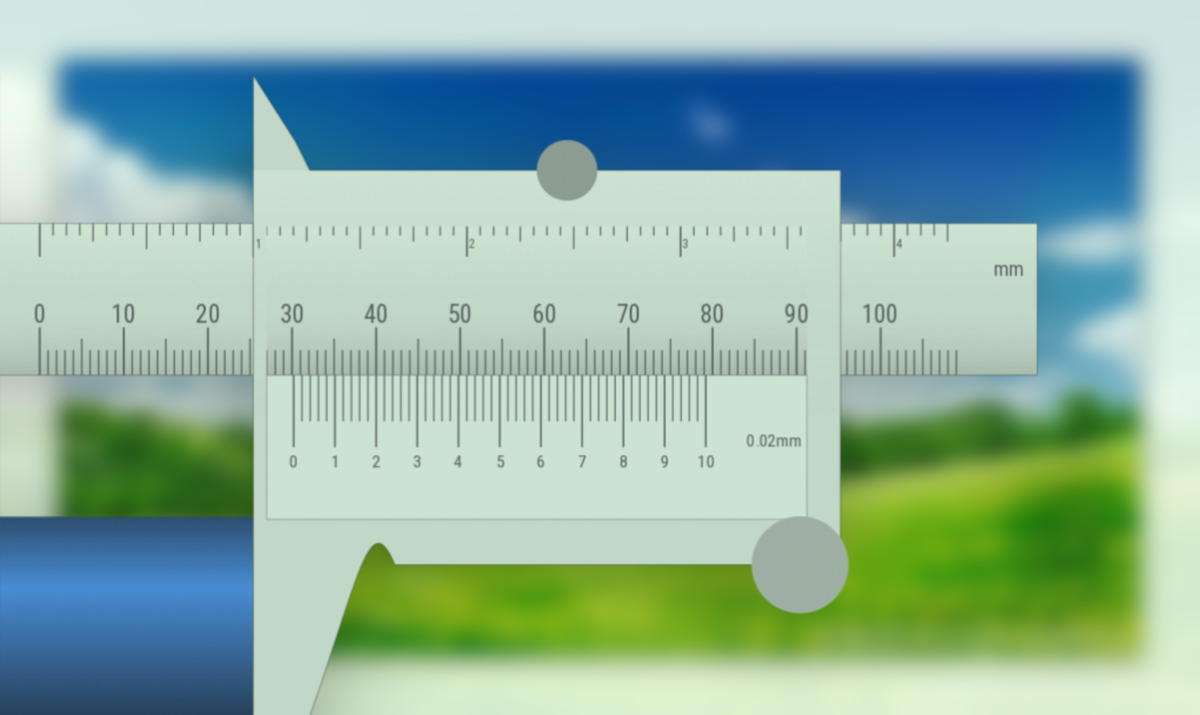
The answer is value=30.2 unit=mm
